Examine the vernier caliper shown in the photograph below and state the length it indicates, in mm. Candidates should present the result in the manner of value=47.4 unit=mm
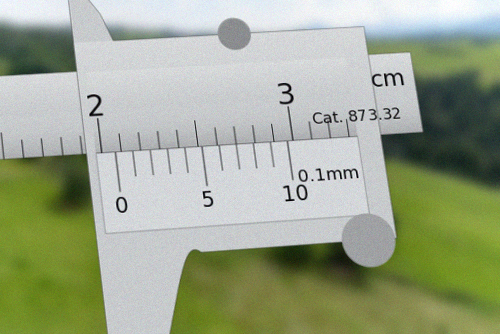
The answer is value=20.7 unit=mm
